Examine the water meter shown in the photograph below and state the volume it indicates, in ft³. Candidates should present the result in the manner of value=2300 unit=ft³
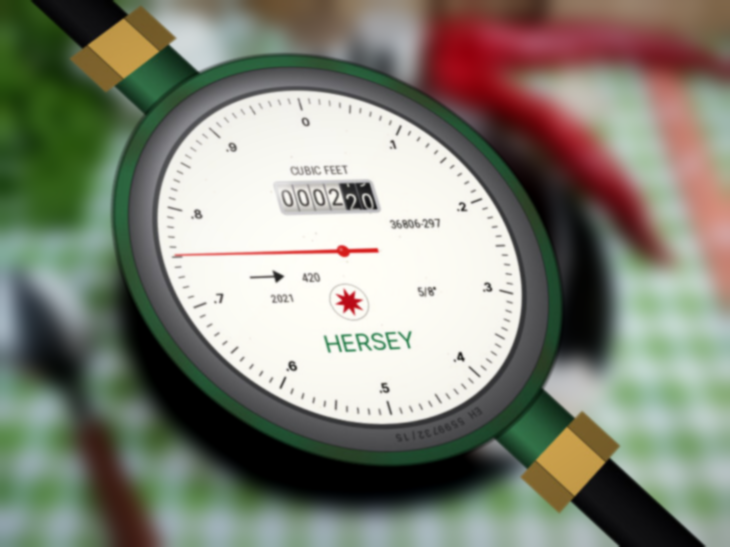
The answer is value=219.75 unit=ft³
